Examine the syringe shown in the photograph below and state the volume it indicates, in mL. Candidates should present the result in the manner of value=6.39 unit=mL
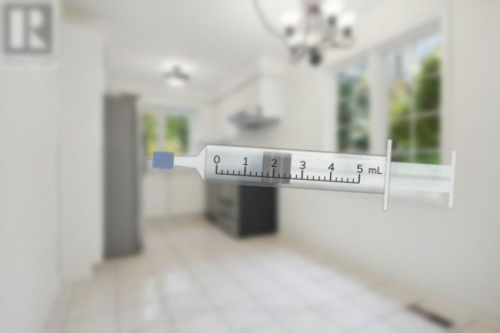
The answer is value=1.6 unit=mL
